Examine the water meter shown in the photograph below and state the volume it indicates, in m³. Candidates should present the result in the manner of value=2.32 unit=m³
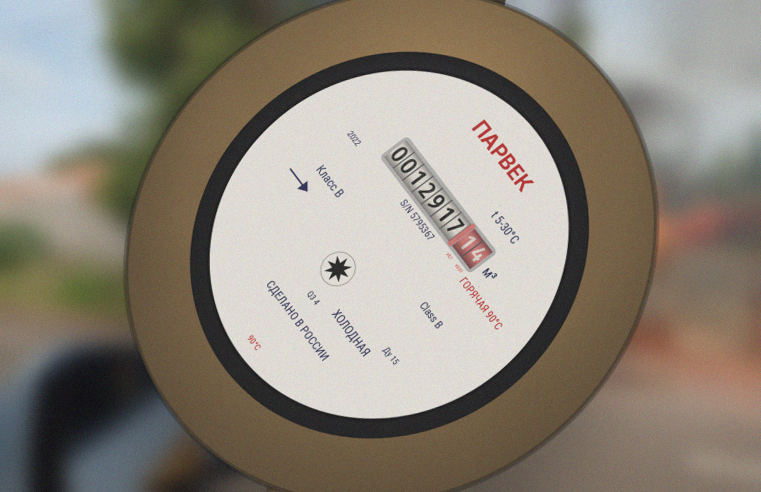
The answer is value=12917.14 unit=m³
